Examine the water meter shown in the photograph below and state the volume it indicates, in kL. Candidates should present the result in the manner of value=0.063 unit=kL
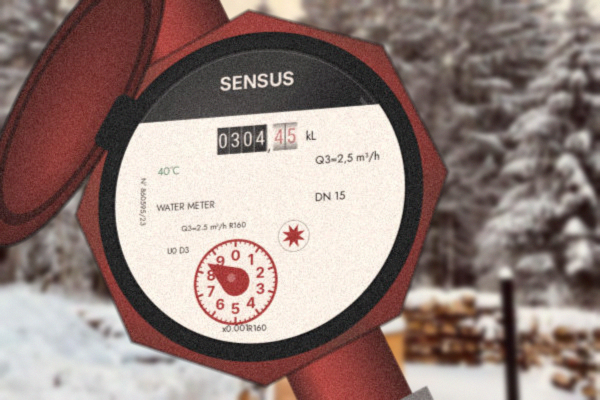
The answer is value=304.458 unit=kL
